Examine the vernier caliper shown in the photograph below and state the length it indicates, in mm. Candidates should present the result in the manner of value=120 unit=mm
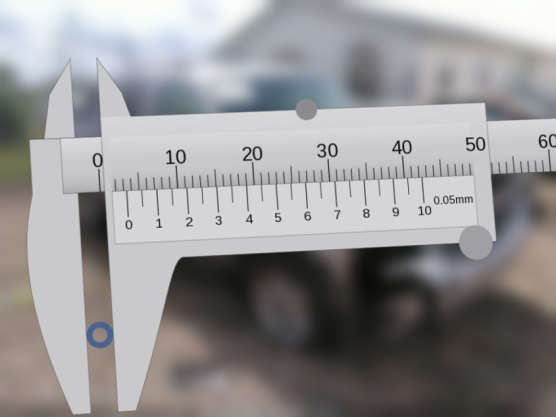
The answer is value=3.4 unit=mm
